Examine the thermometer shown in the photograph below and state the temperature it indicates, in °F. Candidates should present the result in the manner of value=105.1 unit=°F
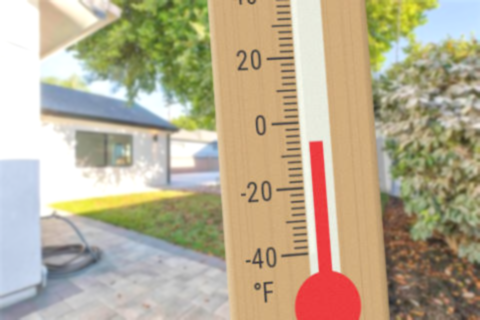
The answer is value=-6 unit=°F
